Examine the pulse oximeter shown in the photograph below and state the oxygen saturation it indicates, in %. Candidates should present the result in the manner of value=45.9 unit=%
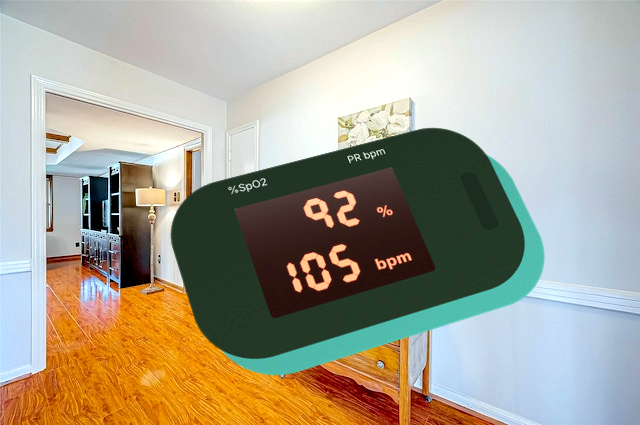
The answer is value=92 unit=%
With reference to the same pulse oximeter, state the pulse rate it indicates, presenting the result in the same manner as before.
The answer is value=105 unit=bpm
